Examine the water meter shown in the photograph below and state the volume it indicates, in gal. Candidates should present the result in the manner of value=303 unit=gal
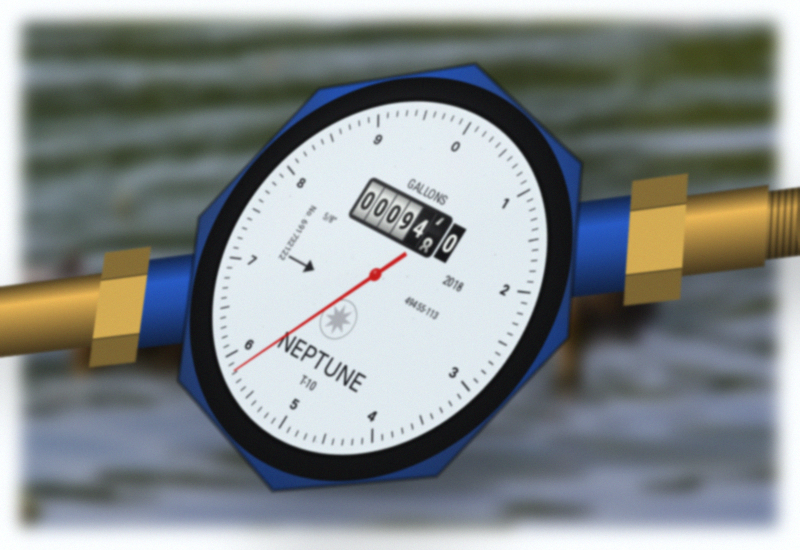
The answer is value=9475.8 unit=gal
